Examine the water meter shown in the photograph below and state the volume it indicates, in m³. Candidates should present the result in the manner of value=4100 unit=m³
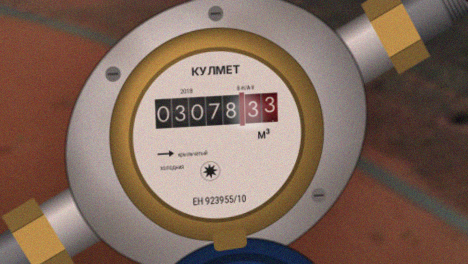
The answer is value=3078.33 unit=m³
